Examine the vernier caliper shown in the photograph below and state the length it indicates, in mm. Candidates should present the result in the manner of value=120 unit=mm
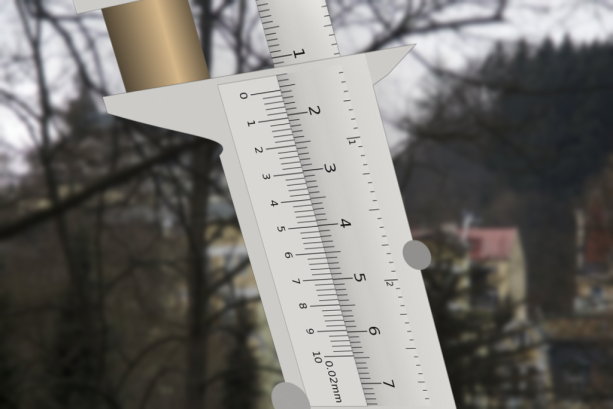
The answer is value=15.6 unit=mm
